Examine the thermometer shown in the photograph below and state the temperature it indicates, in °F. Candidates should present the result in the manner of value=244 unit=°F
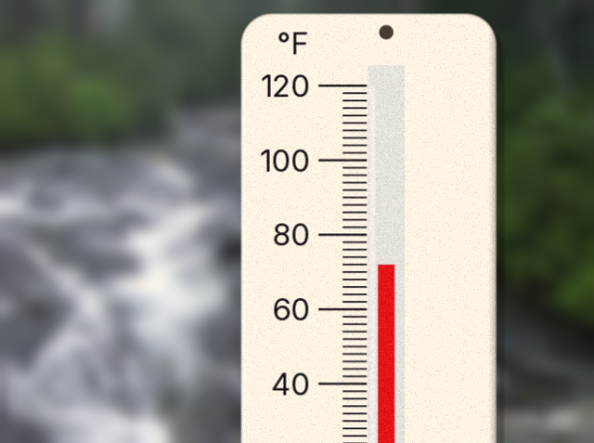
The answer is value=72 unit=°F
